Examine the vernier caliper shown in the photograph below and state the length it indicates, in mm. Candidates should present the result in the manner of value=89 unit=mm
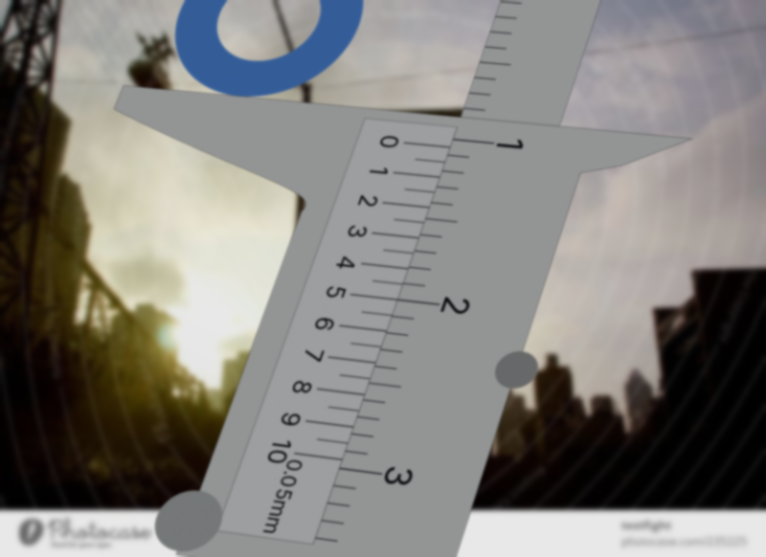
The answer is value=10.5 unit=mm
